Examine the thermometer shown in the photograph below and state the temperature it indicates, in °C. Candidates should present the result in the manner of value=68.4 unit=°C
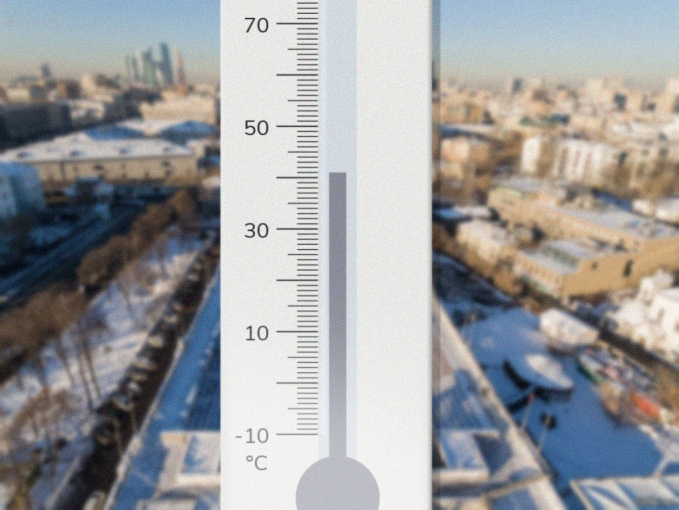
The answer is value=41 unit=°C
